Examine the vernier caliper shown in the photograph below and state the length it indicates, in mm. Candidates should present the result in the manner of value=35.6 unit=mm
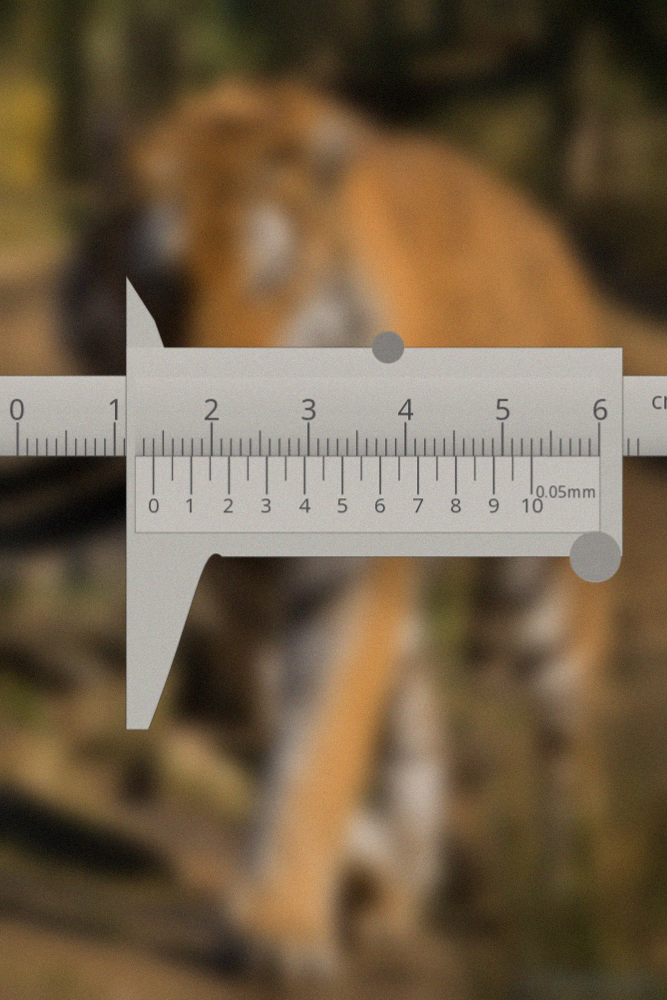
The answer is value=14.0 unit=mm
